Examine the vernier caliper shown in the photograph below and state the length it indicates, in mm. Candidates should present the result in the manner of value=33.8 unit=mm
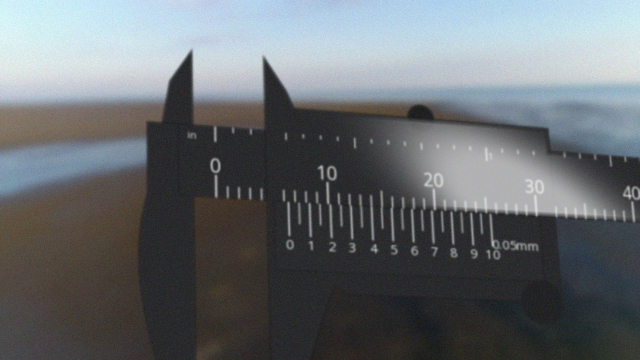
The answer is value=6.4 unit=mm
